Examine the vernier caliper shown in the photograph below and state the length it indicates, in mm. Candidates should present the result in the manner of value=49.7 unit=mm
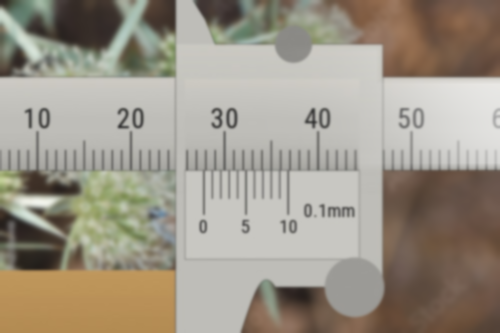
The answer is value=27.8 unit=mm
